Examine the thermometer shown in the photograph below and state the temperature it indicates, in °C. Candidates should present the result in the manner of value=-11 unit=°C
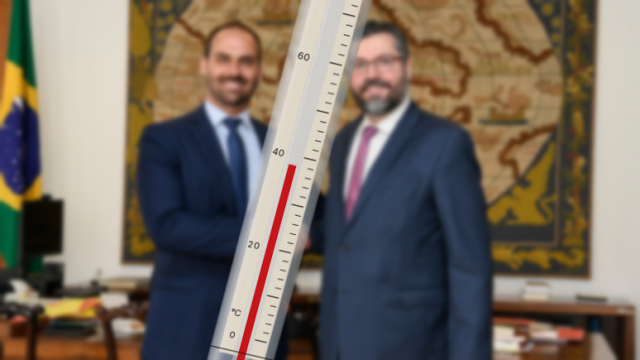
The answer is value=38 unit=°C
